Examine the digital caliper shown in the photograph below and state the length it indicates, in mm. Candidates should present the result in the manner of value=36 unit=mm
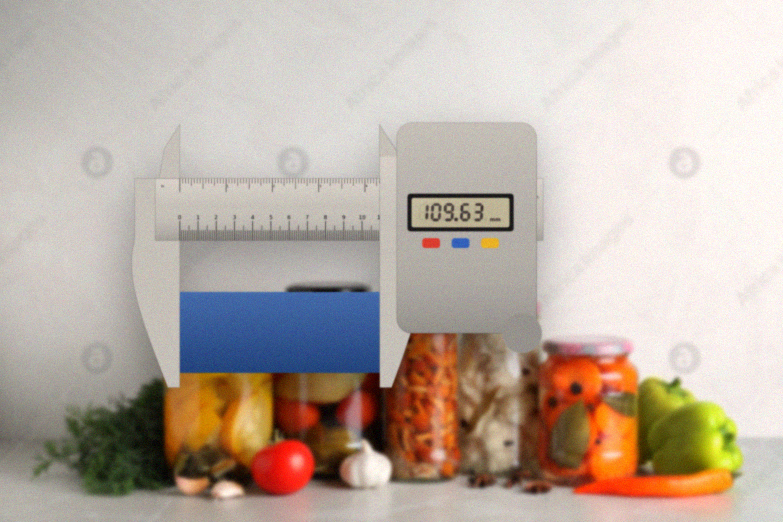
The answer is value=109.63 unit=mm
